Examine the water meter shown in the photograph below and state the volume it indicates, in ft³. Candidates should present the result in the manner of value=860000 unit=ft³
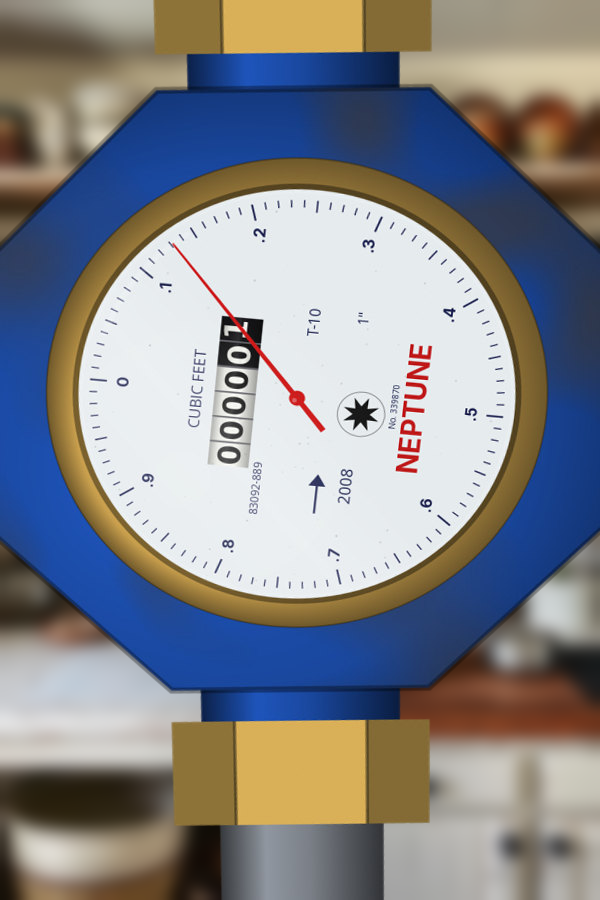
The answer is value=1.13 unit=ft³
